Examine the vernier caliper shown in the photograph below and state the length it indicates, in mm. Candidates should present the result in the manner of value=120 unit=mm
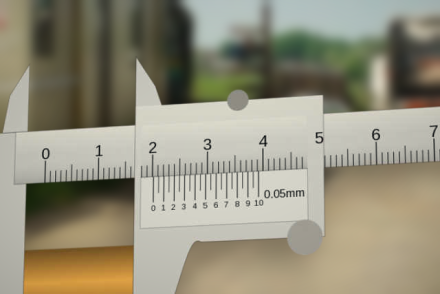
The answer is value=20.2 unit=mm
